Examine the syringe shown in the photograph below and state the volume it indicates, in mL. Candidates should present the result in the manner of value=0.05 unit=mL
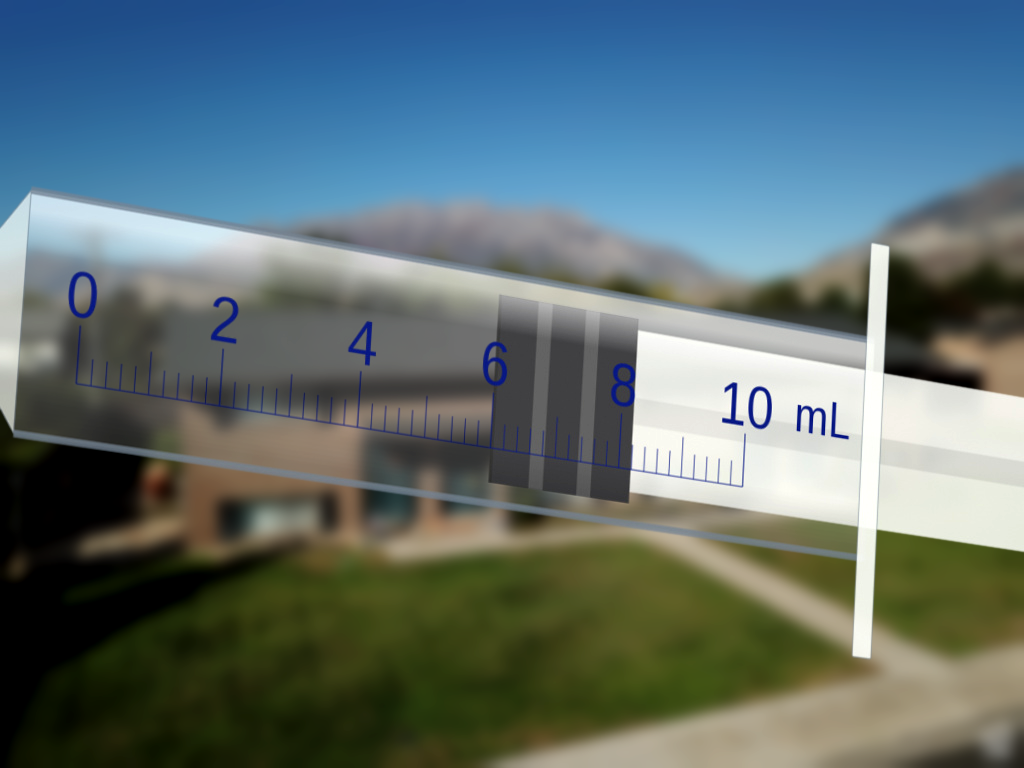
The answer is value=6 unit=mL
